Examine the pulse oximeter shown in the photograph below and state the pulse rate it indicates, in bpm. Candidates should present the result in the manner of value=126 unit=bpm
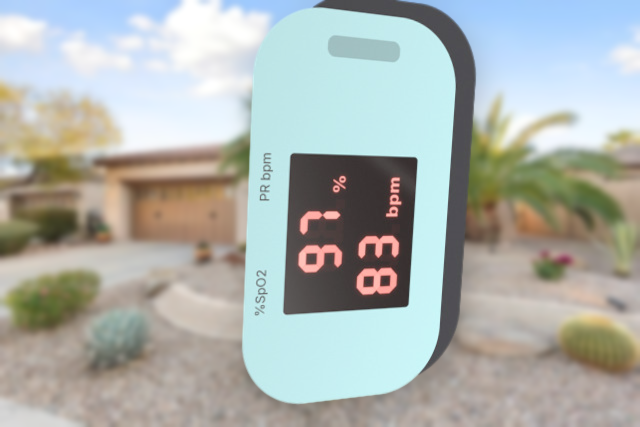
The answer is value=83 unit=bpm
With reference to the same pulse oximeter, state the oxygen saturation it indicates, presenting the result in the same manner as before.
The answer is value=97 unit=%
